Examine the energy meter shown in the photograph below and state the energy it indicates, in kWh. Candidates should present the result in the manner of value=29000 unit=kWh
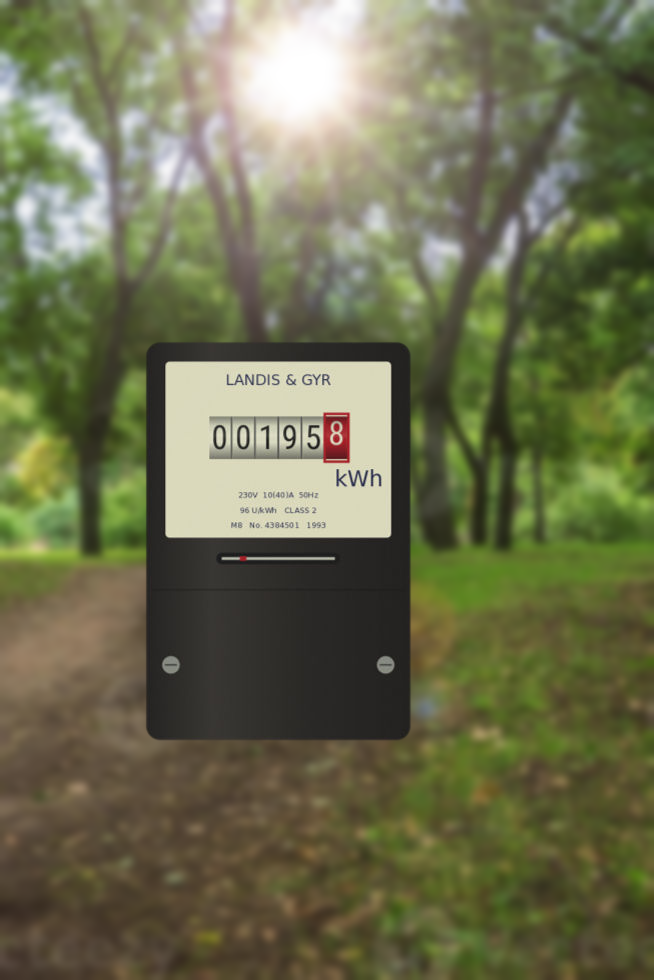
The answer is value=195.8 unit=kWh
